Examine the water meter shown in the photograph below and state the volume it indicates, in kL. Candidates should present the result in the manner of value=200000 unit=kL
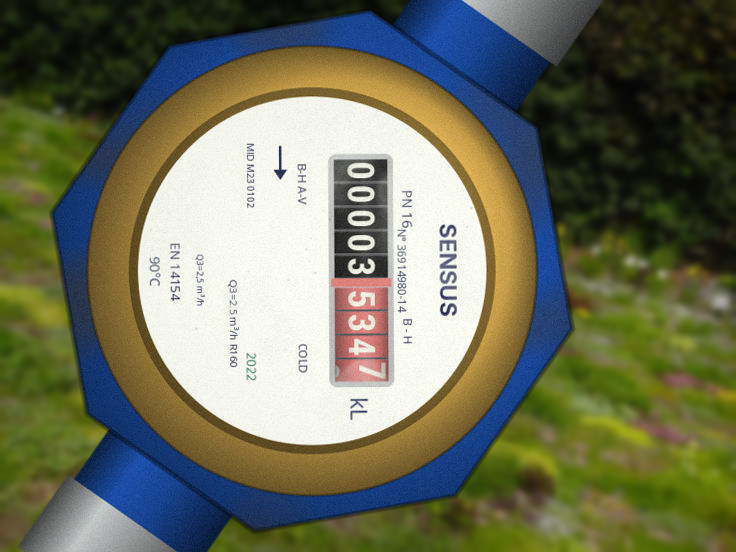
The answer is value=3.5347 unit=kL
